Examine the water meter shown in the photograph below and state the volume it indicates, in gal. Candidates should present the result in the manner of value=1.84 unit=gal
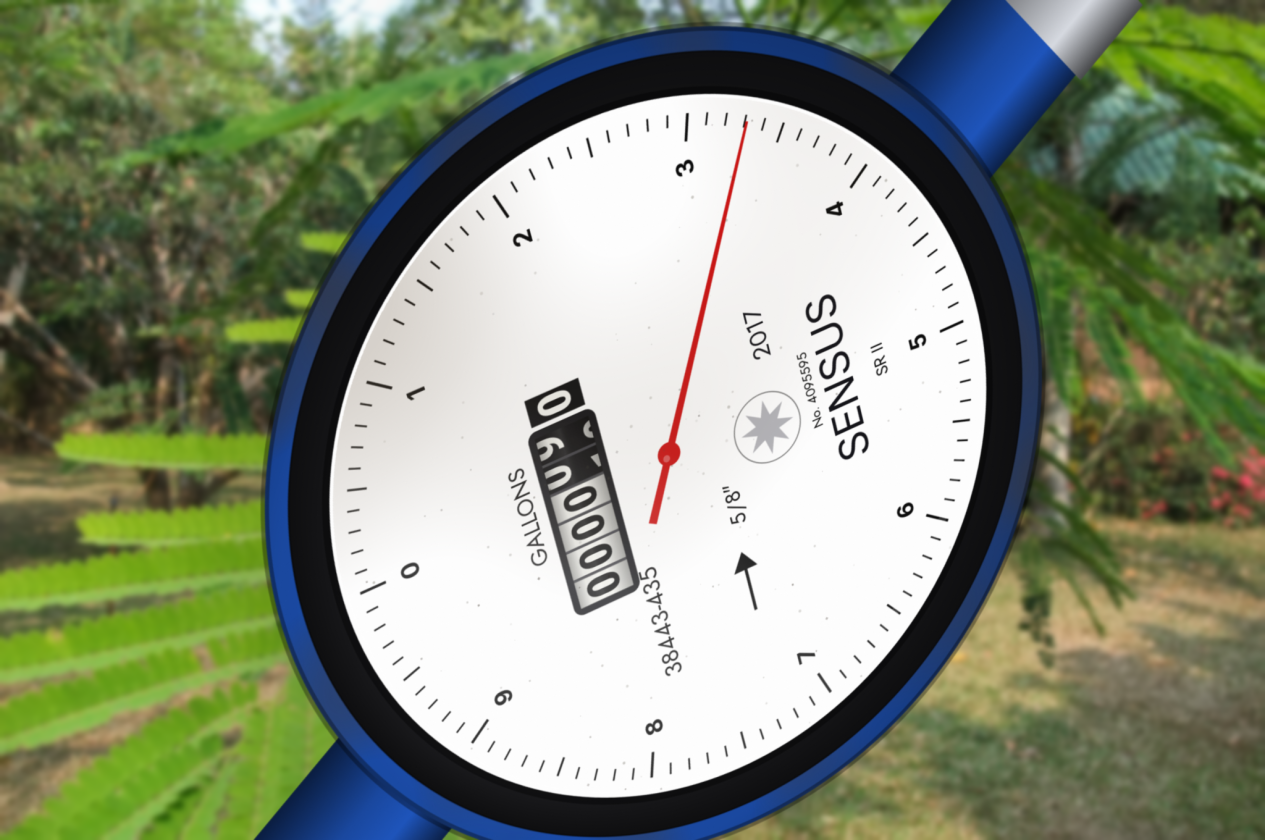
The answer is value=93.3 unit=gal
